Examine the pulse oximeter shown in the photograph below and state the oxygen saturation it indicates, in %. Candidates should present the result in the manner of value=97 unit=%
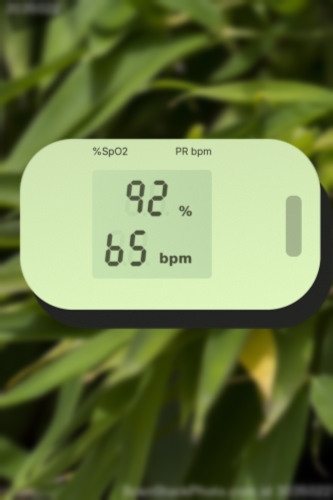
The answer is value=92 unit=%
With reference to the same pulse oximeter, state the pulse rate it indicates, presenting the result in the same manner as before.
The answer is value=65 unit=bpm
